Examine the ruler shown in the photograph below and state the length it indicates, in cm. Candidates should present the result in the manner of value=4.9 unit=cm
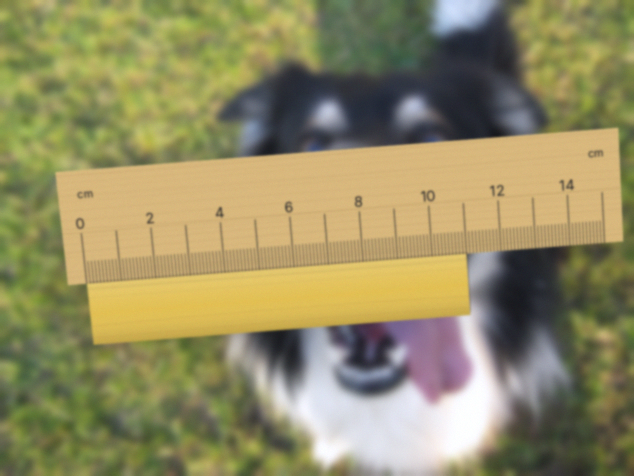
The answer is value=11 unit=cm
